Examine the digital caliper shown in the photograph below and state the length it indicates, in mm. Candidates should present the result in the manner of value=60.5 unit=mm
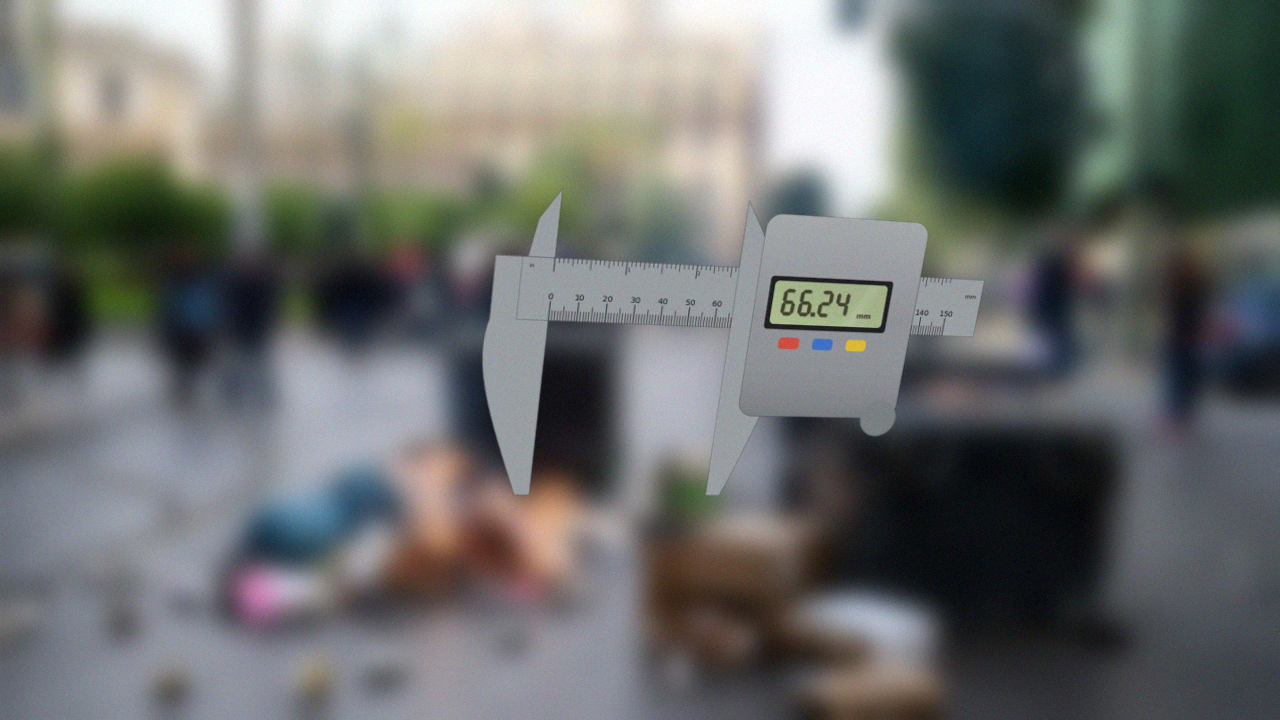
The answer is value=66.24 unit=mm
